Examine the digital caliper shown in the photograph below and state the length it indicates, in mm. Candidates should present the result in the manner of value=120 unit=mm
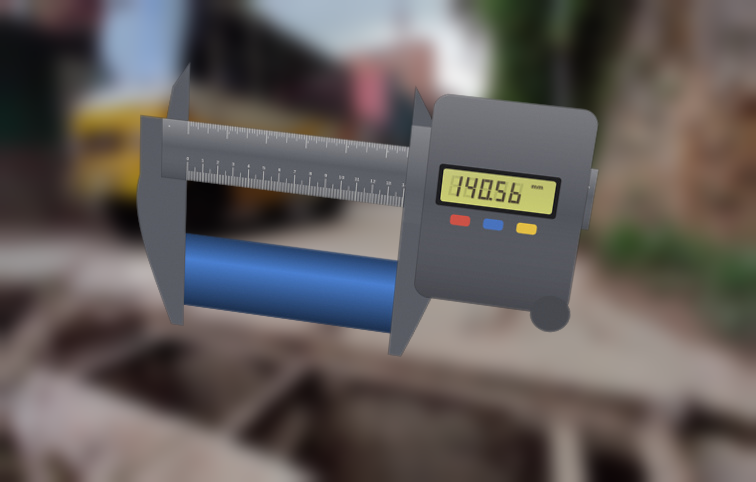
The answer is value=140.56 unit=mm
